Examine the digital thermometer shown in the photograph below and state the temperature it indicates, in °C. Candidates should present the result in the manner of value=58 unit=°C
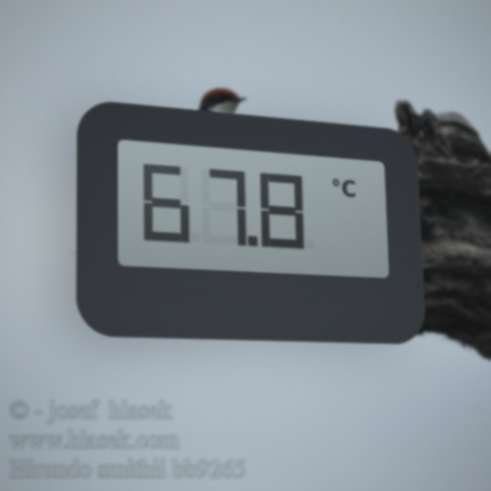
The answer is value=67.8 unit=°C
